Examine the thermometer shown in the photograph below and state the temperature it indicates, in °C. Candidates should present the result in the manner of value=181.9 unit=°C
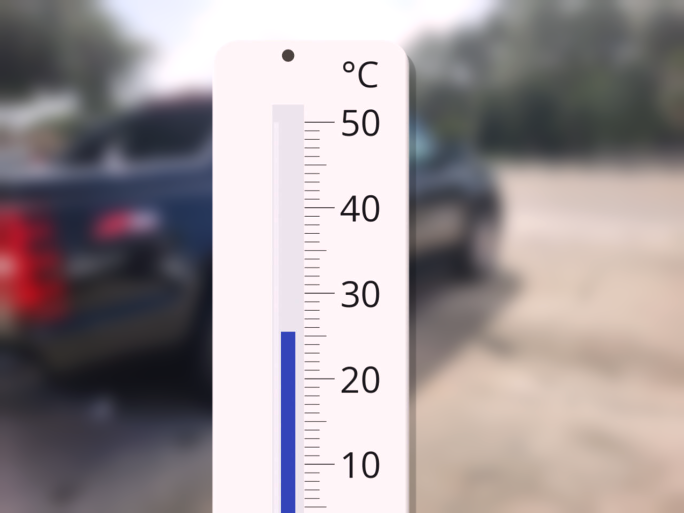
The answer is value=25.5 unit=°C
